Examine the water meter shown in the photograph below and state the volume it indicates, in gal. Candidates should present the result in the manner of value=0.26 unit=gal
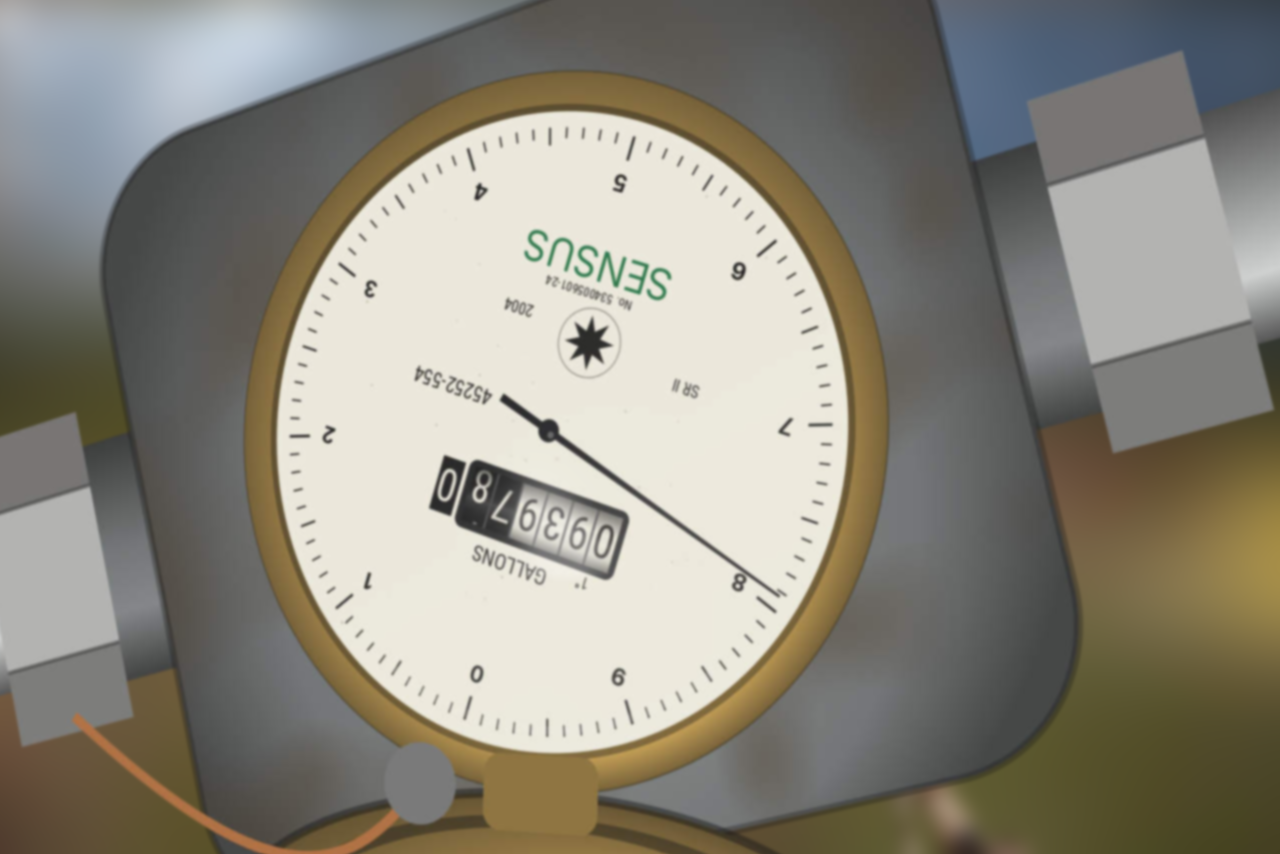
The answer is value=939777.9 unit=gal
